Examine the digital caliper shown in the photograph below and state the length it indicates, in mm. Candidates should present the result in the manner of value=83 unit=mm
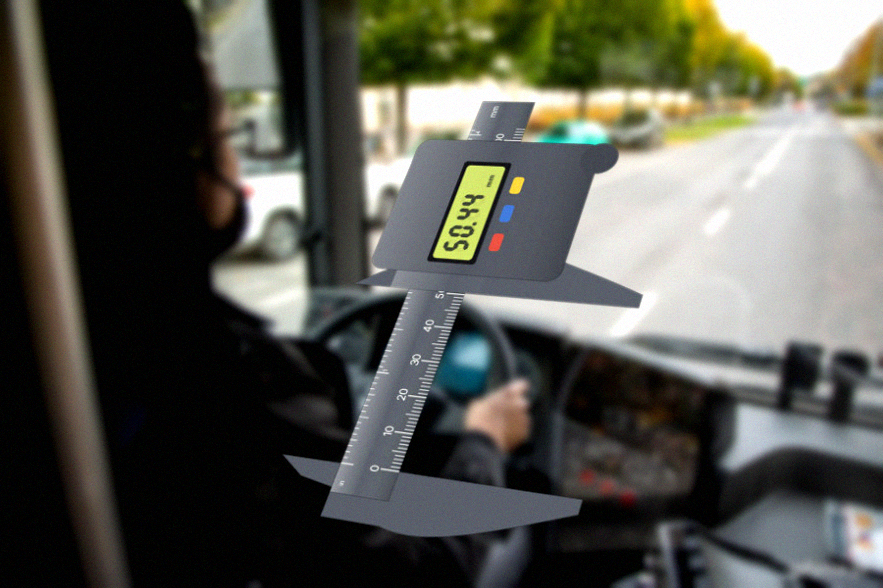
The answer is value=50.44 unit=mm
